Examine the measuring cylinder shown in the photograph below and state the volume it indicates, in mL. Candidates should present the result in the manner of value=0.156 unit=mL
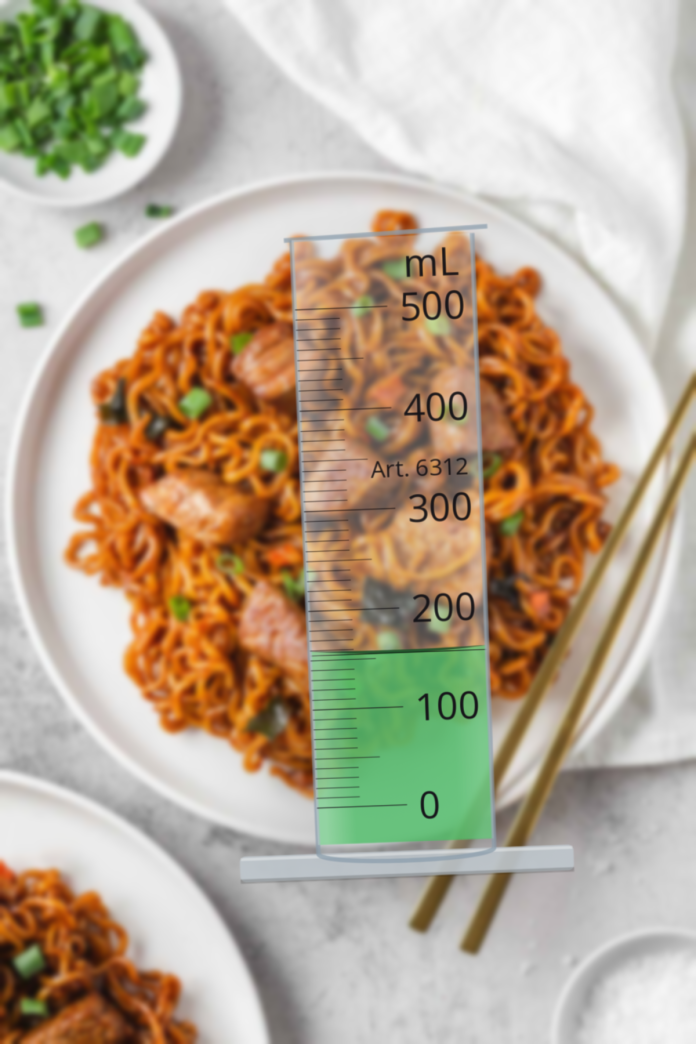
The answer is value=155 unit=mL
